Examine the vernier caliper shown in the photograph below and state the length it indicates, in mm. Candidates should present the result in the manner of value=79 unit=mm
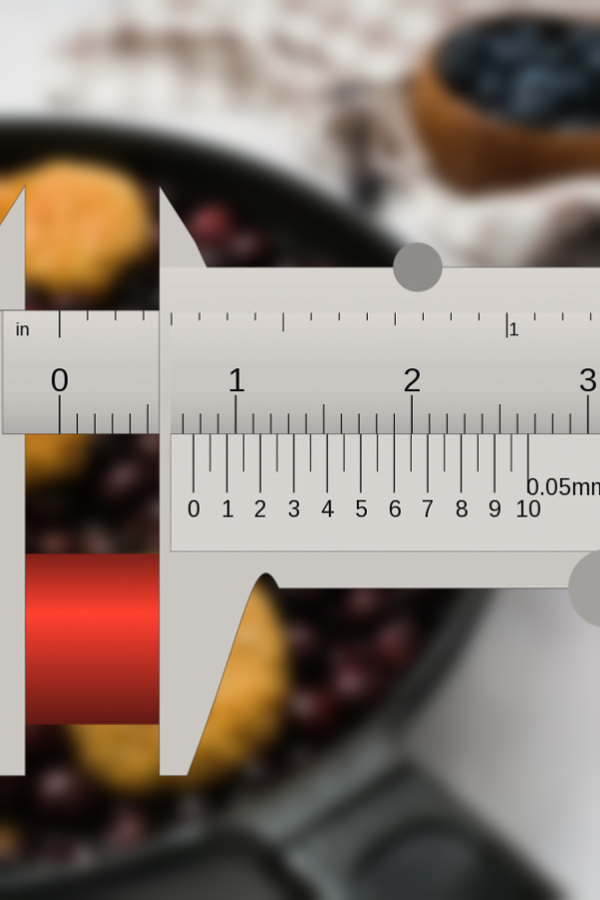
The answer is value=7.6 unit=mm
